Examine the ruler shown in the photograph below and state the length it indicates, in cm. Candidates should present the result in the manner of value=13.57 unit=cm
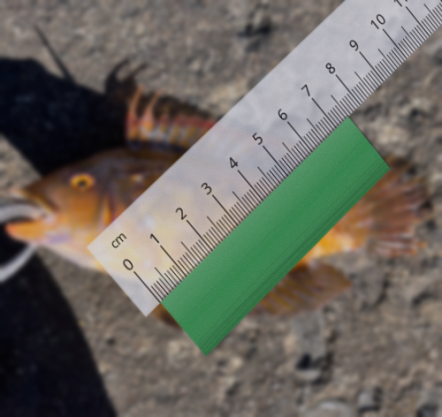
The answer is value=7.5 unit=cm
